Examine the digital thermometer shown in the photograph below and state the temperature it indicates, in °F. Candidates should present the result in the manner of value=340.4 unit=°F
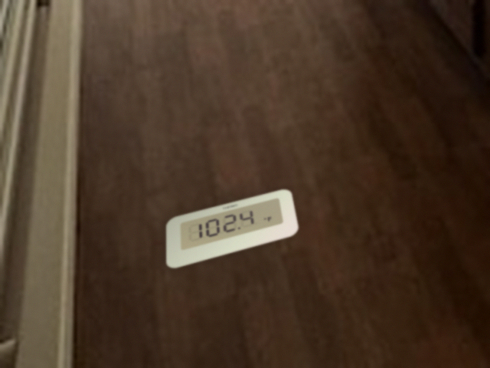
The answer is value=102.4 unit=°F
